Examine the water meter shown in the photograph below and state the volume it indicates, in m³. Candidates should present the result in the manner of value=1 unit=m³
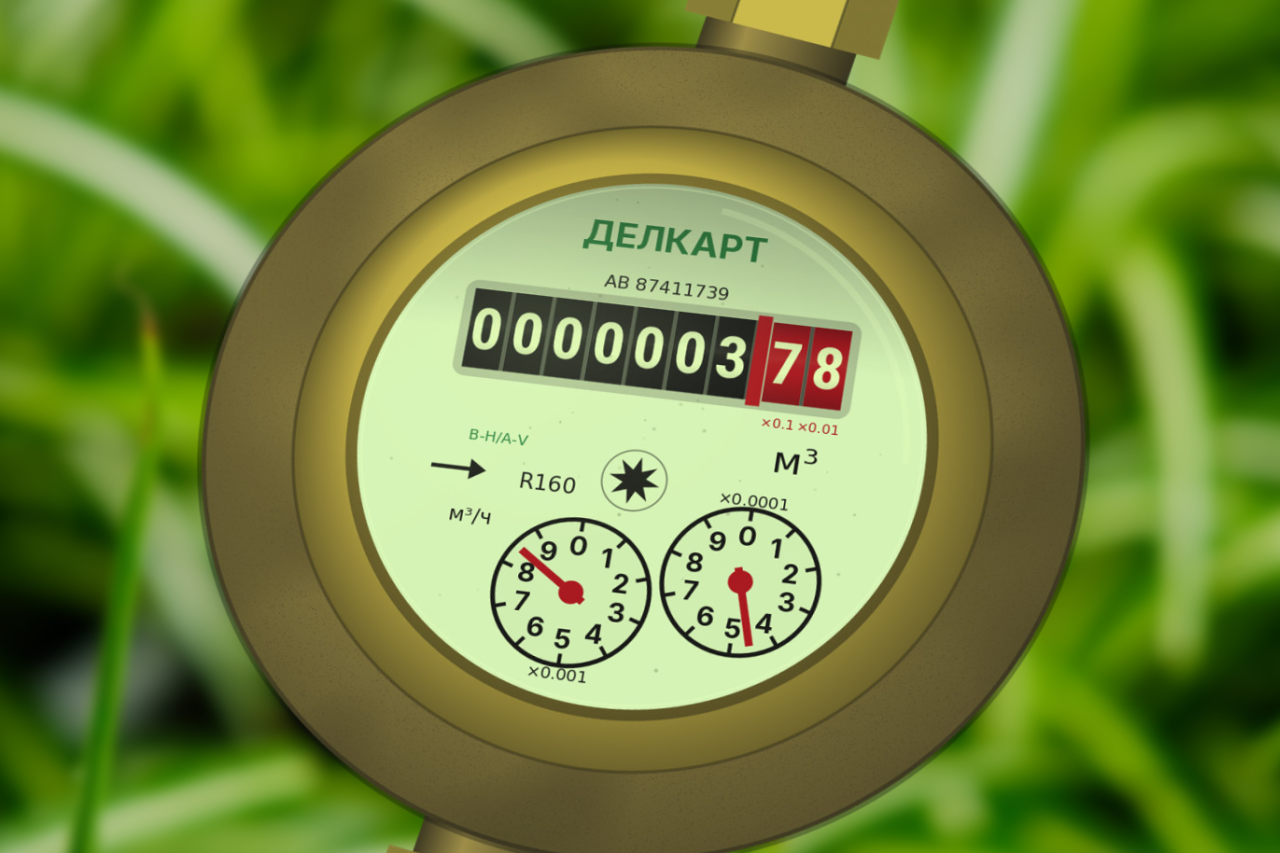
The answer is value=3.7884 unit=m³
